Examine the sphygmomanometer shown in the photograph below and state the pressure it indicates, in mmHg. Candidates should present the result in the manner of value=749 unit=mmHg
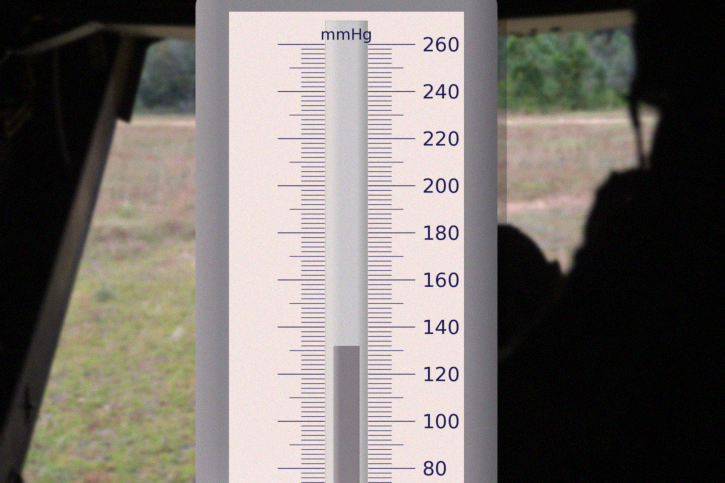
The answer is value=132 unit=mmHg
